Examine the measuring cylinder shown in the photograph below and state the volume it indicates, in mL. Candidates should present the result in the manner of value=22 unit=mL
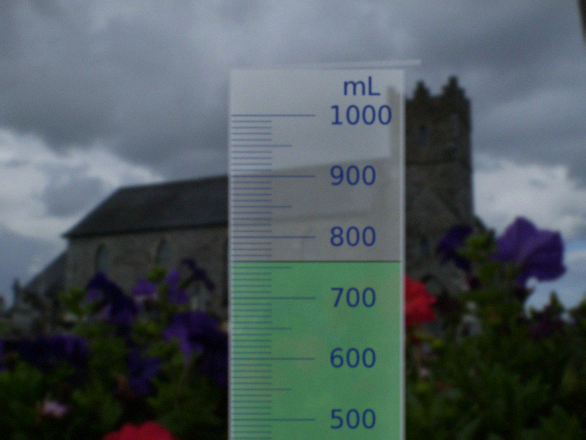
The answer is value=760 unit=mL
